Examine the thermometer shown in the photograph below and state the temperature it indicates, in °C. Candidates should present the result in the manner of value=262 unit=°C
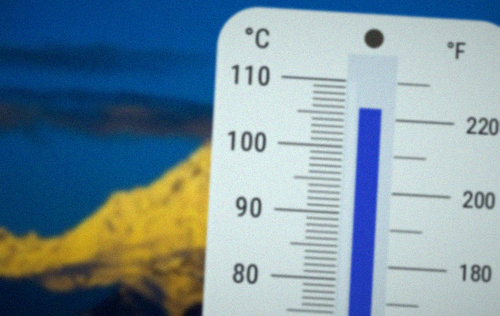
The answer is value=106 unit=°C
